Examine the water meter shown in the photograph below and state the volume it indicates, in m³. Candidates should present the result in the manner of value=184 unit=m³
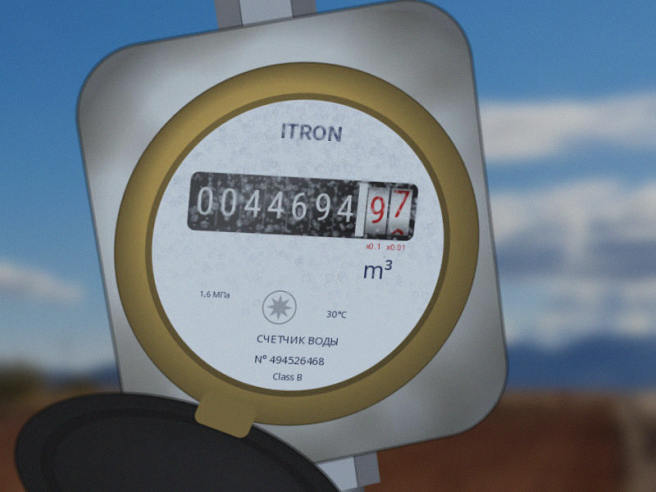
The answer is value=44694.97 unit=m³
